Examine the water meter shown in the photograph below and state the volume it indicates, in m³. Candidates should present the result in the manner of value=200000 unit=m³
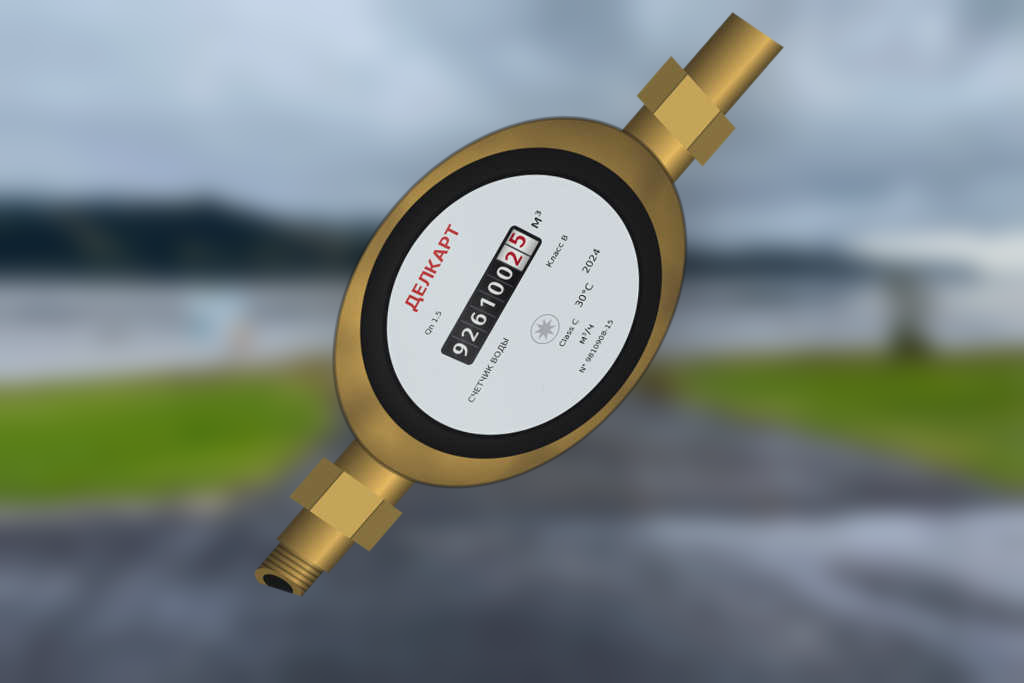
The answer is value=926100.25 unit=m³
